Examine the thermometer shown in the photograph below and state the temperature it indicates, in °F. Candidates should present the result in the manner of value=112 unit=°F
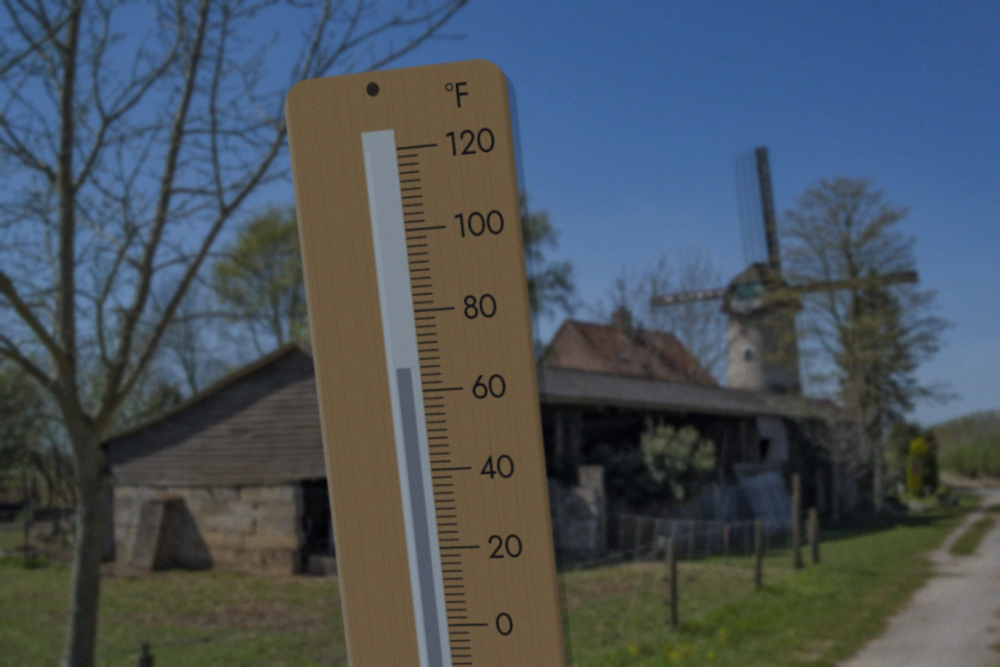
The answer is value=66 unit=°F
